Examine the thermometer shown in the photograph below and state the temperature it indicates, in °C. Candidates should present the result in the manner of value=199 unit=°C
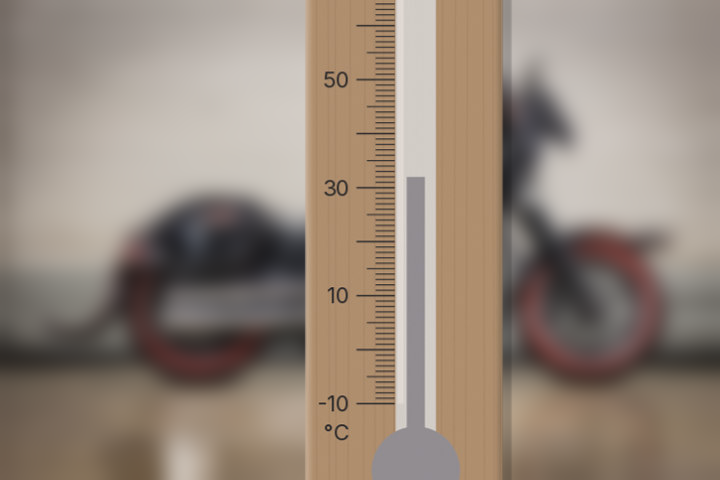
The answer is value=32 unit=°C
